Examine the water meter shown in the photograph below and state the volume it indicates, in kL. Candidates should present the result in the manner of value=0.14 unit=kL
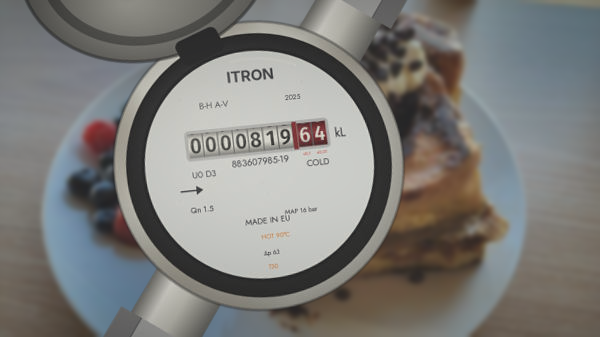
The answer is value=819.64 unit=kL
